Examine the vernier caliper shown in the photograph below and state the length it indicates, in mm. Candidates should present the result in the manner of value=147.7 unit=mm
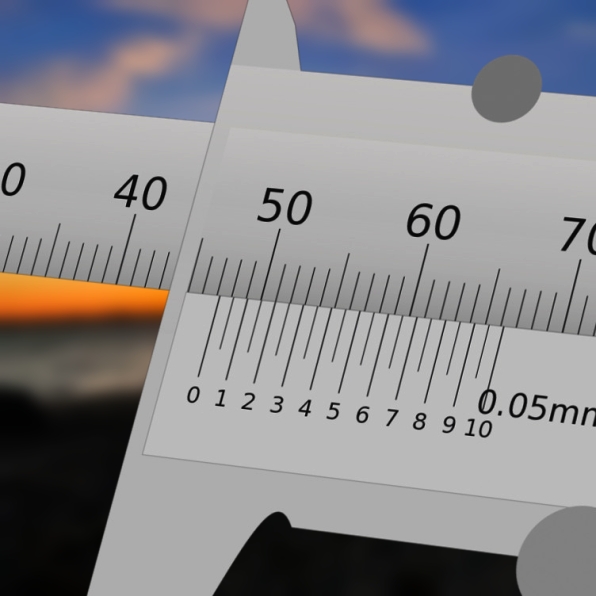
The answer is value=47.2 unit=mm
